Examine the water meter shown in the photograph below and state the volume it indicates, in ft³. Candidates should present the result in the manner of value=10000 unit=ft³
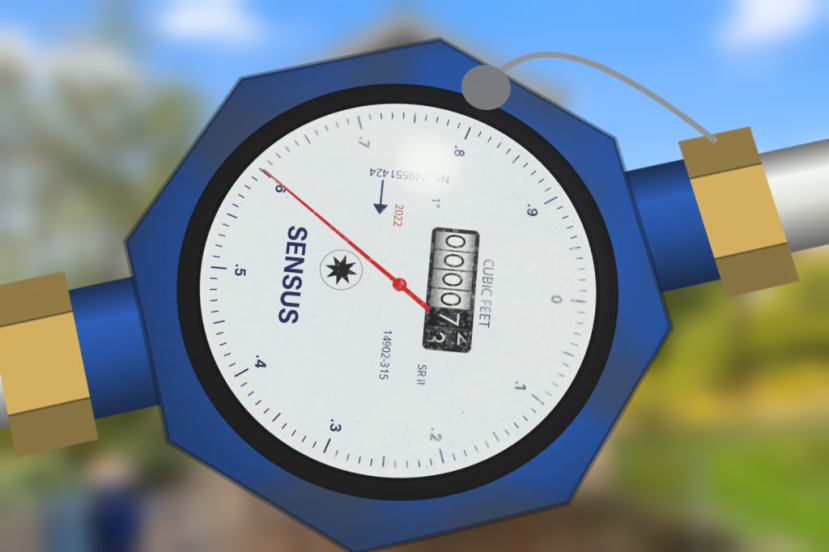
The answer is value=72.60 unit=ft³
